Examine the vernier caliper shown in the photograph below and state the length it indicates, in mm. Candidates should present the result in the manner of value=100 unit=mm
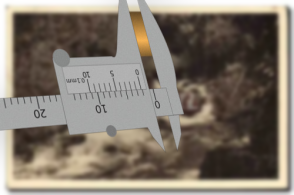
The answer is value=2.2 unit=mm
